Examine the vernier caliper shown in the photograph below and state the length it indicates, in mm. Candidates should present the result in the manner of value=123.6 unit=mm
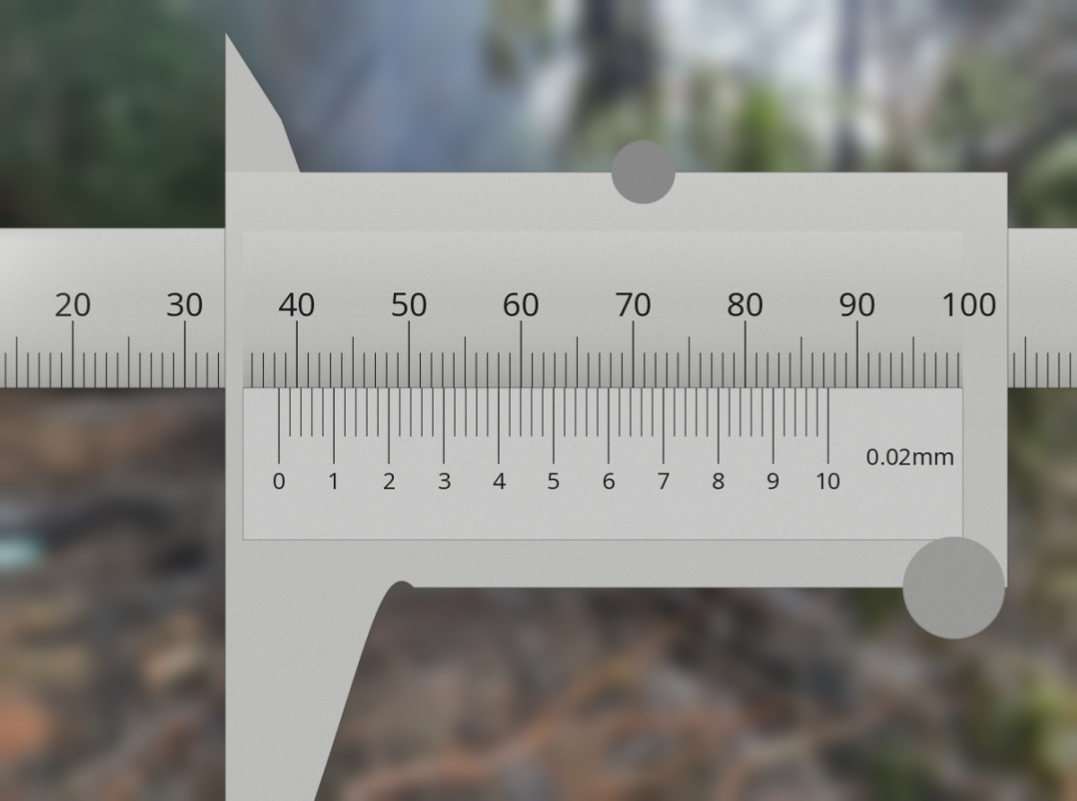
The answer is value=38.4 unit=mm
